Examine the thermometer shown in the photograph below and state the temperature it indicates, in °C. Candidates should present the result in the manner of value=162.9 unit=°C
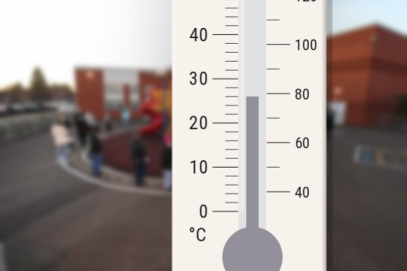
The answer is value=26 unit=°C
